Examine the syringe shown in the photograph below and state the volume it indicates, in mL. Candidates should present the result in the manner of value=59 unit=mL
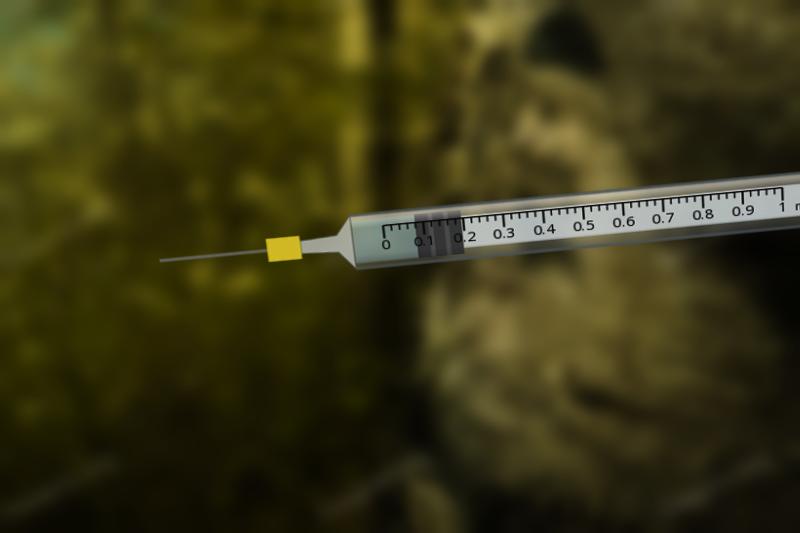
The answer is value=0.08 unit=mL
